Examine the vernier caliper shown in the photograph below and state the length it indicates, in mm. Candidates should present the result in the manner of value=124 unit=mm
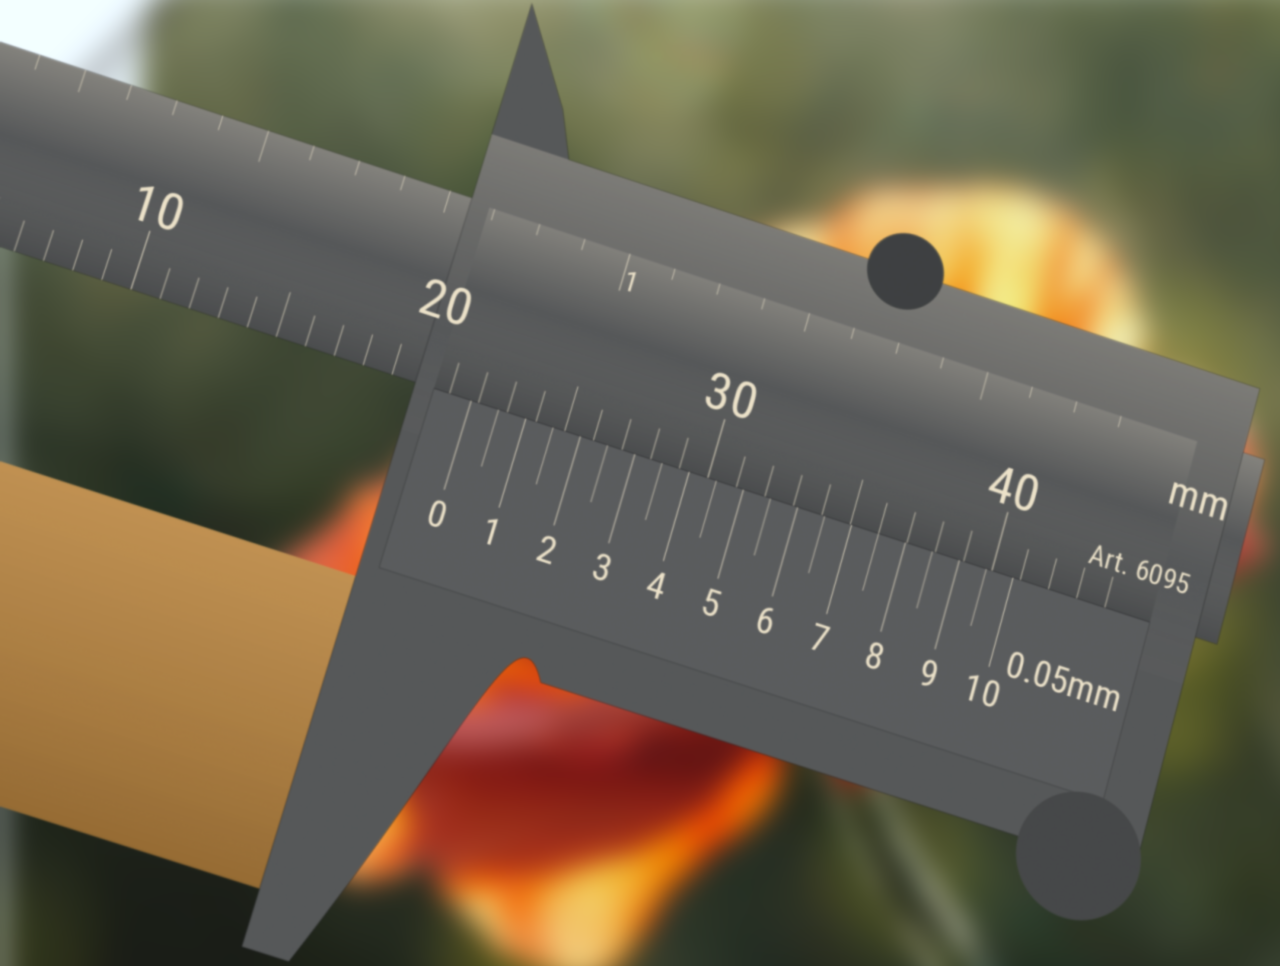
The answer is value=21.75 unit=mm
